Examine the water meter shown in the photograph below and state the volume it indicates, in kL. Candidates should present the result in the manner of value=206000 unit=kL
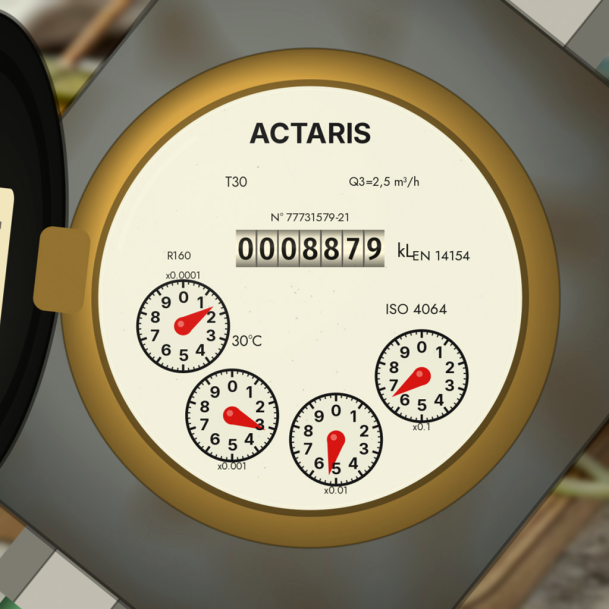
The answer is value=8879.6531 unit=kL
